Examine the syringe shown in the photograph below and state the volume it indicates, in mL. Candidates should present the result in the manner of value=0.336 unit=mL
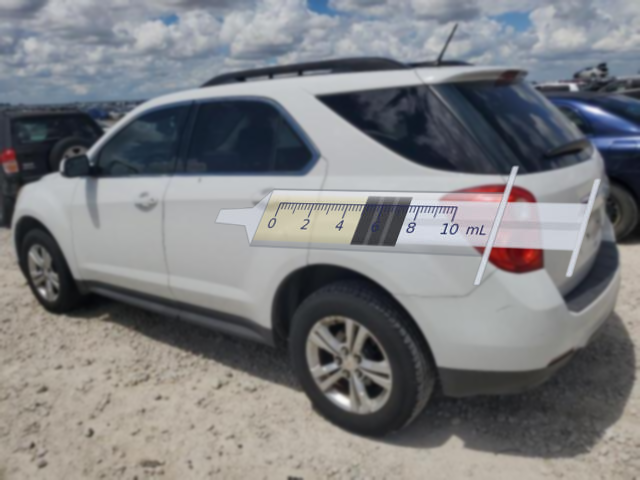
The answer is value=5 unit=mL
